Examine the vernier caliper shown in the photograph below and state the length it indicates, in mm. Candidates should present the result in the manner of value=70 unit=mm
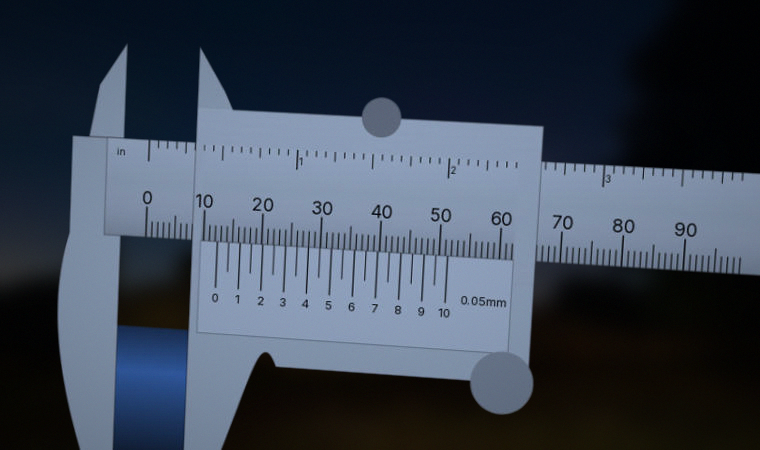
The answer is value=12.4 unit=mm
